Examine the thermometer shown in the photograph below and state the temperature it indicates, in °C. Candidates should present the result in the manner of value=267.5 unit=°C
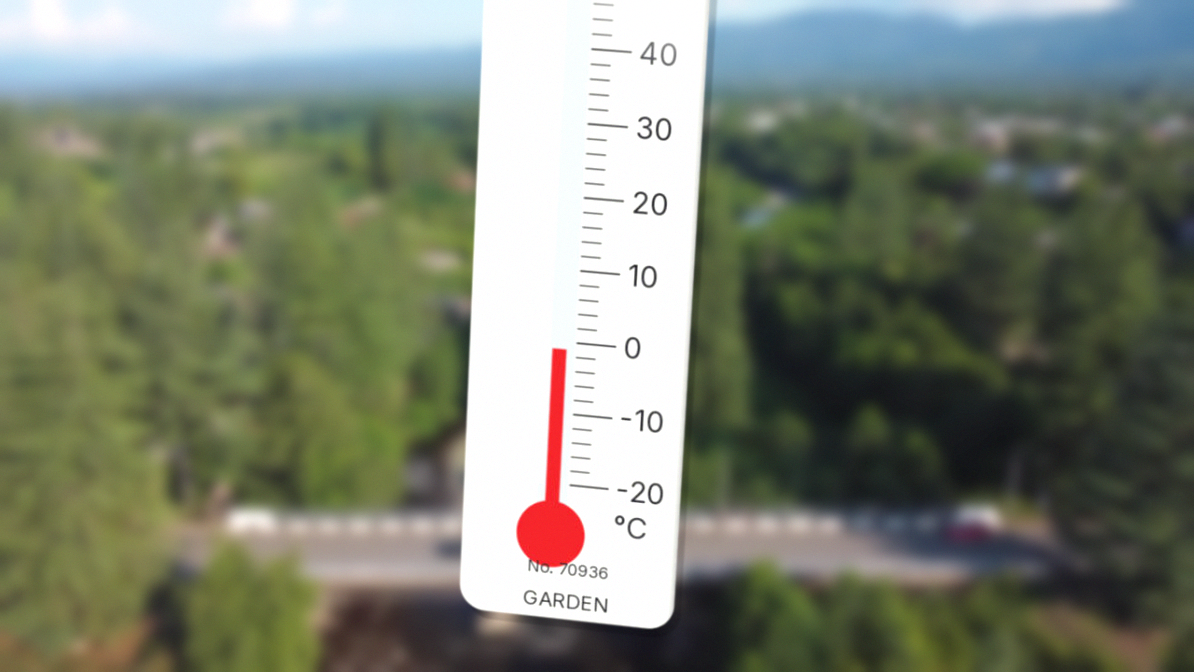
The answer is value=-1 unit=°C
